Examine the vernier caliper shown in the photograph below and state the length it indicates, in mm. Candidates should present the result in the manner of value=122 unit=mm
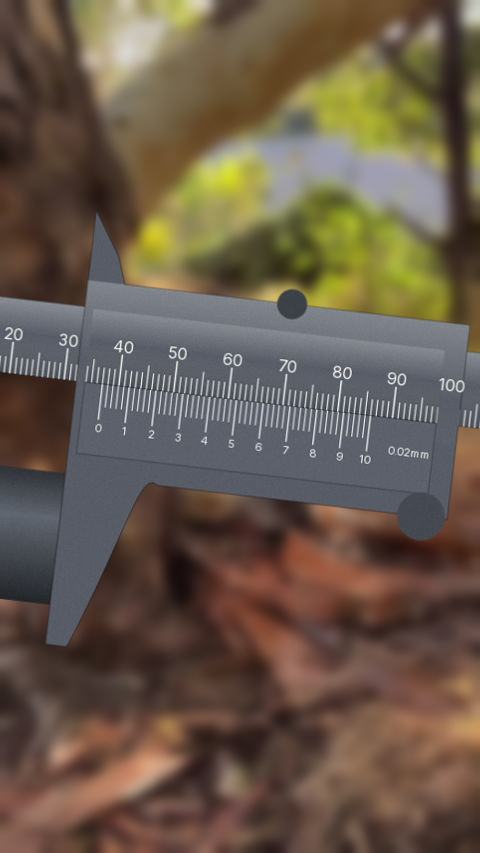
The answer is value=37.0 unit=mm
